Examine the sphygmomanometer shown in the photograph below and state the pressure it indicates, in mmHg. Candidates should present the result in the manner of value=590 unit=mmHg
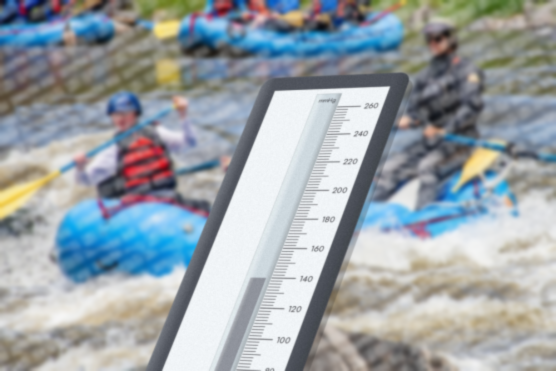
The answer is value=140 unit=mmHg
